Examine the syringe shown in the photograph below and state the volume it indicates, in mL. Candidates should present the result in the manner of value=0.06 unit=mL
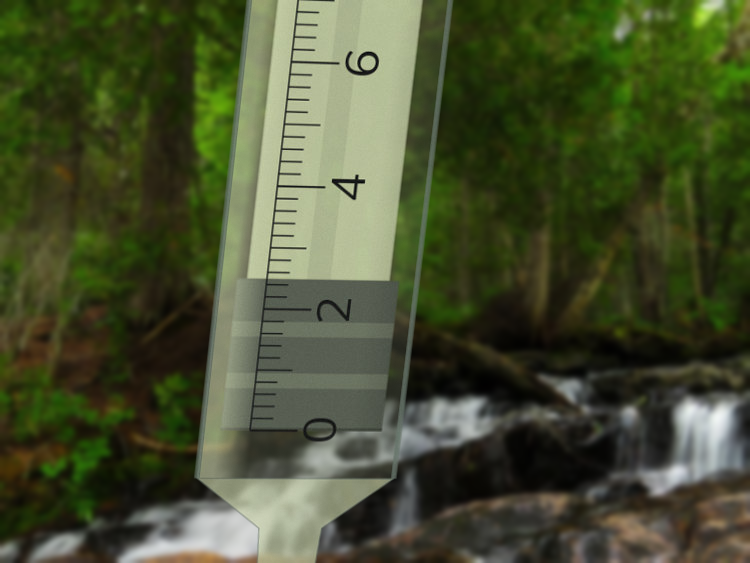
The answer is value=0 unit=mL
